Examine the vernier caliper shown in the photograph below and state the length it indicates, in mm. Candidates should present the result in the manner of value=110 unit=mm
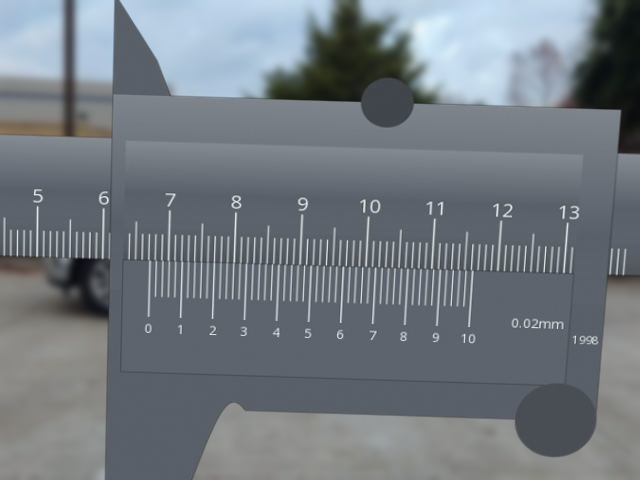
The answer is value=67.2 unit=mm
